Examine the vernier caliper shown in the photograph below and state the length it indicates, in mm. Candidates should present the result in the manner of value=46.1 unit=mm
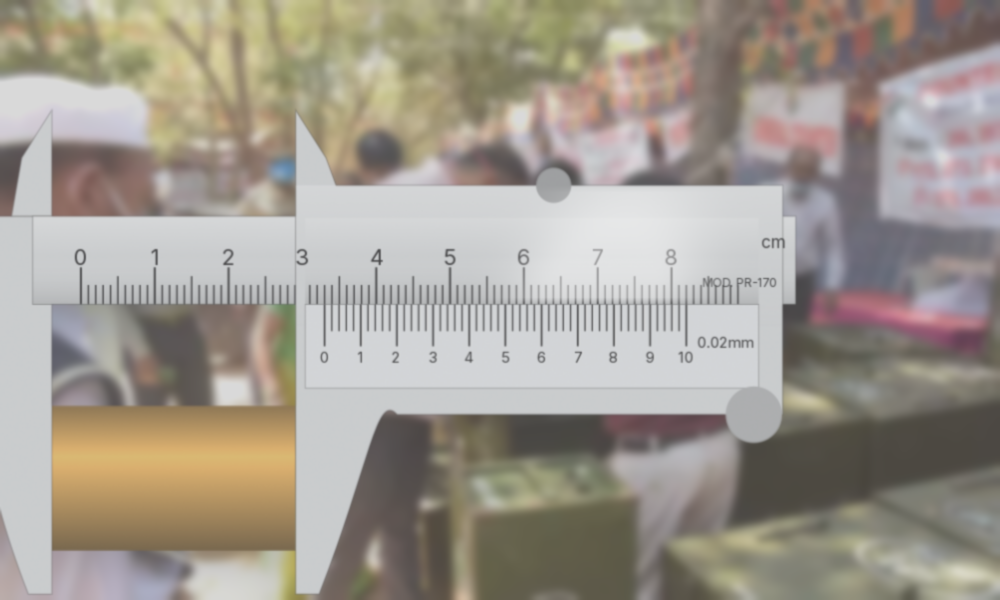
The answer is value=33.0 unit=mm
